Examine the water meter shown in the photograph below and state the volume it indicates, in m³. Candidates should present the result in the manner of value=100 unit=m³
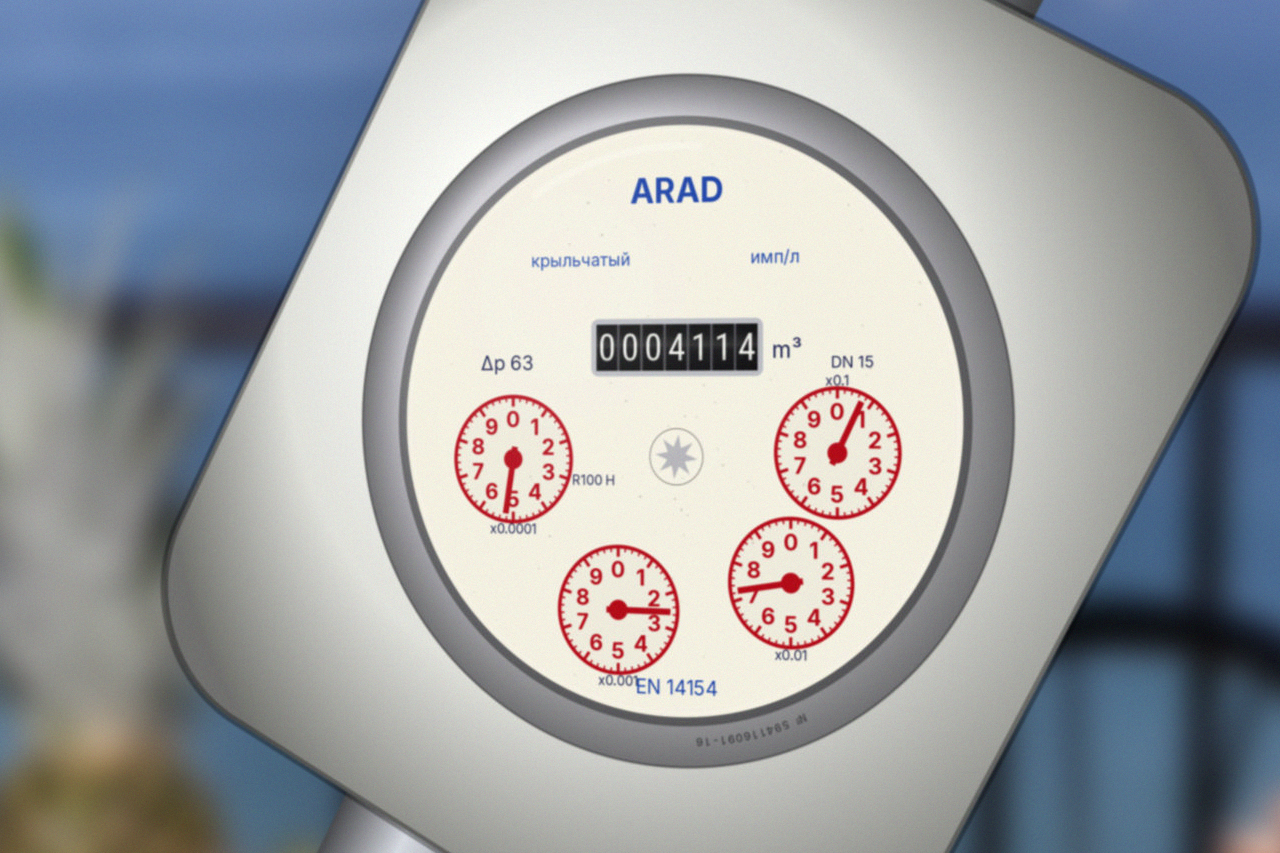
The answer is value=4114.0725 unit=m³
